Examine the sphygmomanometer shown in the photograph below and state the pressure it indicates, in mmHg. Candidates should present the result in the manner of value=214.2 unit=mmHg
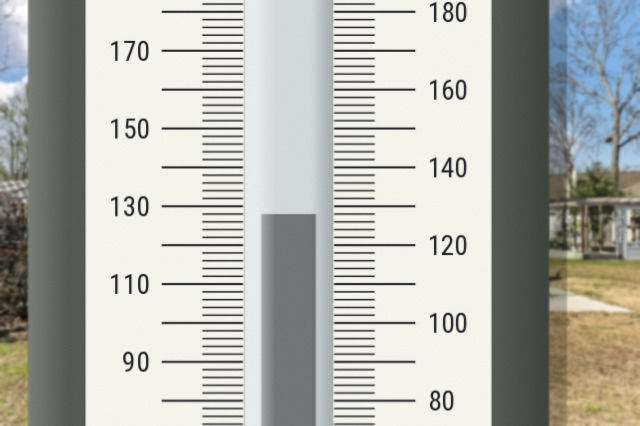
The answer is value=128 unit=mmHg
